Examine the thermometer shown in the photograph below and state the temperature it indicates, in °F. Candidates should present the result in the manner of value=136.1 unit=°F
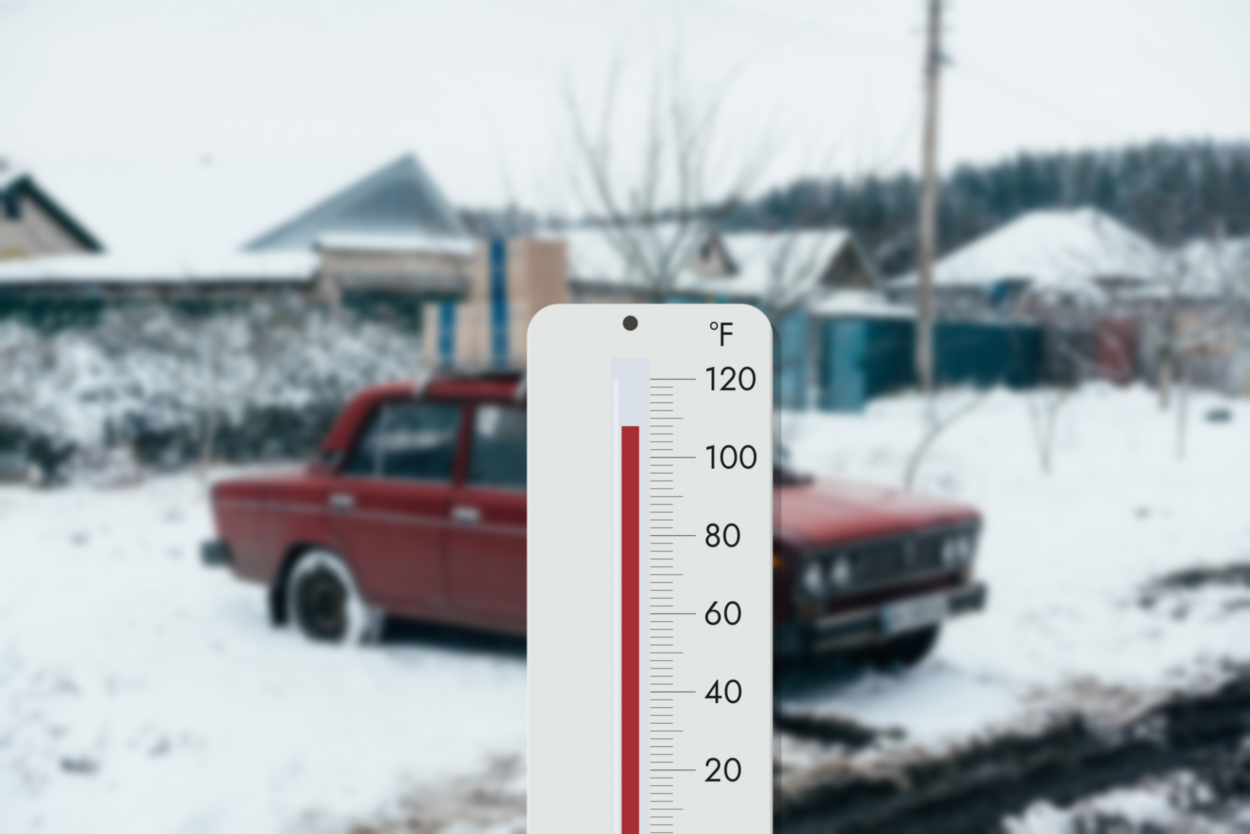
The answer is value=108 unit=°F
